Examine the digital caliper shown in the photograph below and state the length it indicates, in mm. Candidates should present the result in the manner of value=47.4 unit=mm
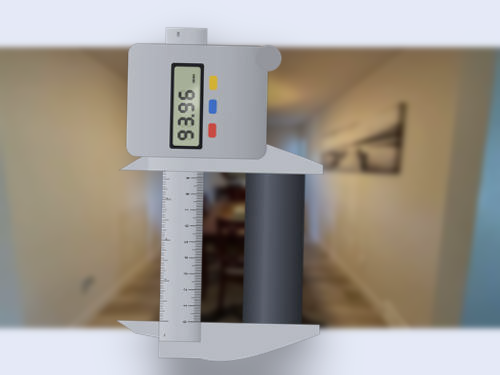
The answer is value=93.96 unit=mm
